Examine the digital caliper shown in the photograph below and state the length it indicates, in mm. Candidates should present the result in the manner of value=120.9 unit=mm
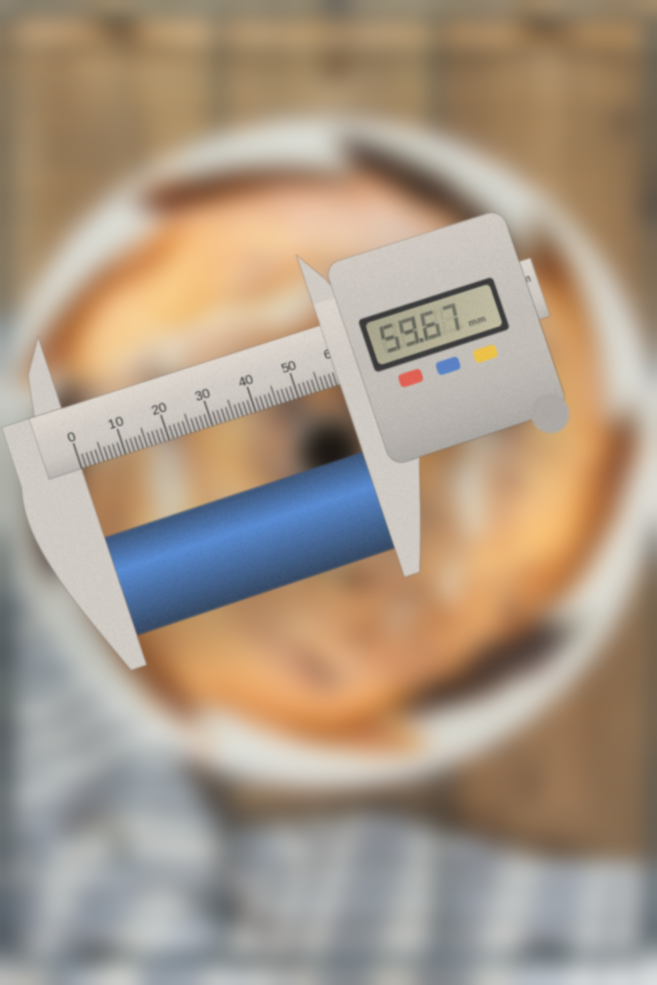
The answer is value=59.67 unit=mm
